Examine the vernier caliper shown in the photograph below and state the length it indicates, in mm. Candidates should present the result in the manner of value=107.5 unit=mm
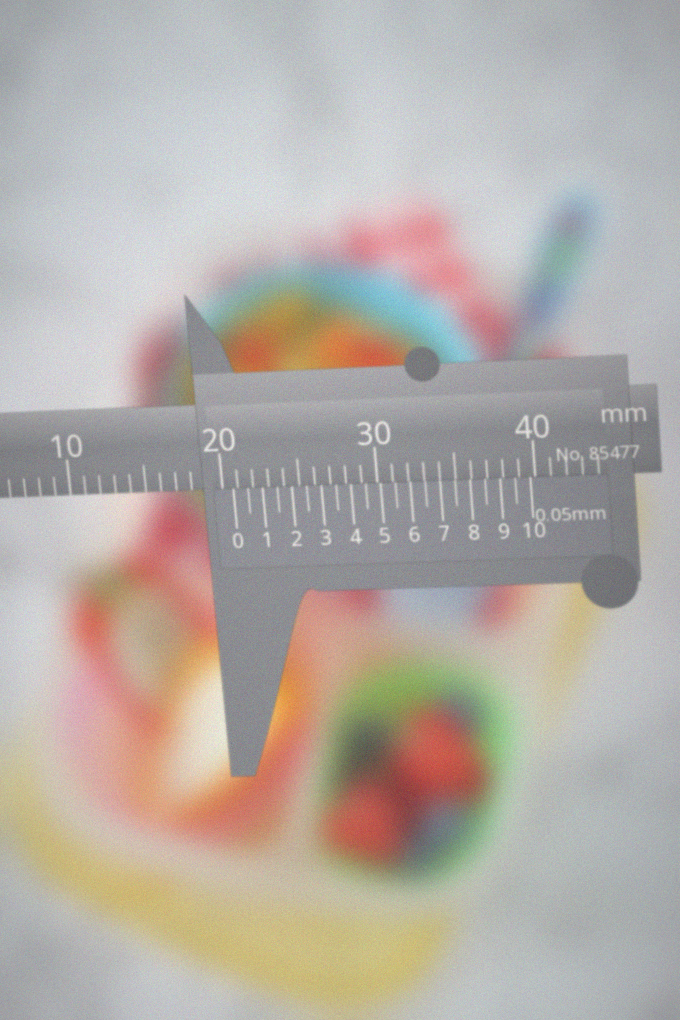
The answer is value=20.7 unit=mm
